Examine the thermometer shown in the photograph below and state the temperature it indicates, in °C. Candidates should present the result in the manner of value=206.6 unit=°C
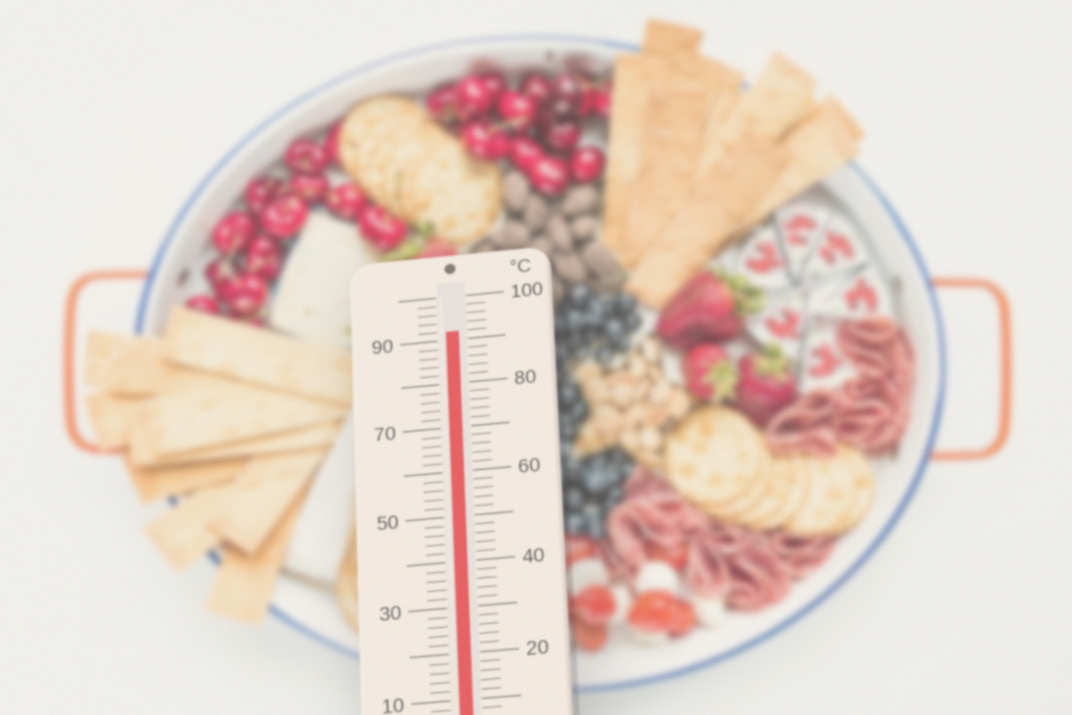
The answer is value=92 unit=°C
